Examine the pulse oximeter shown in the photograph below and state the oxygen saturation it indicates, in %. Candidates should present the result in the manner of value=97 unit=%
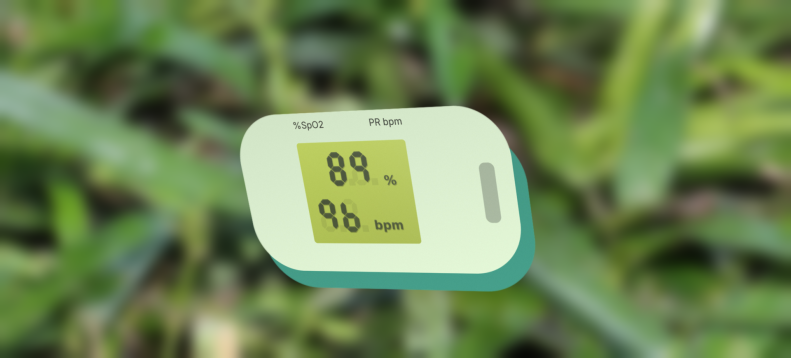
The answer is value=89 unit=%
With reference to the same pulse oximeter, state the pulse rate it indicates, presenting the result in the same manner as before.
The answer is value=96 unit=bpm
